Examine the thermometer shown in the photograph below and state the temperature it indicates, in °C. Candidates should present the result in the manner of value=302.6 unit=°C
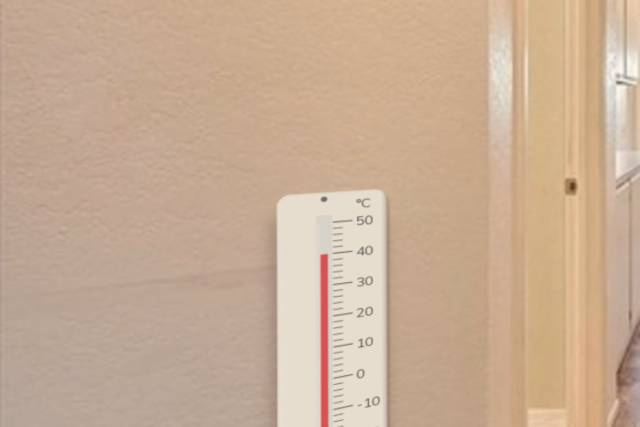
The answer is value=40 unit=°C
